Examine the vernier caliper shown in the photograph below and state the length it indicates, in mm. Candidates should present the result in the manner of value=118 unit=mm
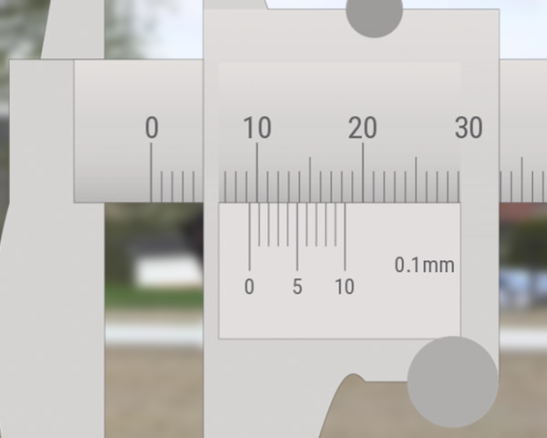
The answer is value=9.3 unit=mm
